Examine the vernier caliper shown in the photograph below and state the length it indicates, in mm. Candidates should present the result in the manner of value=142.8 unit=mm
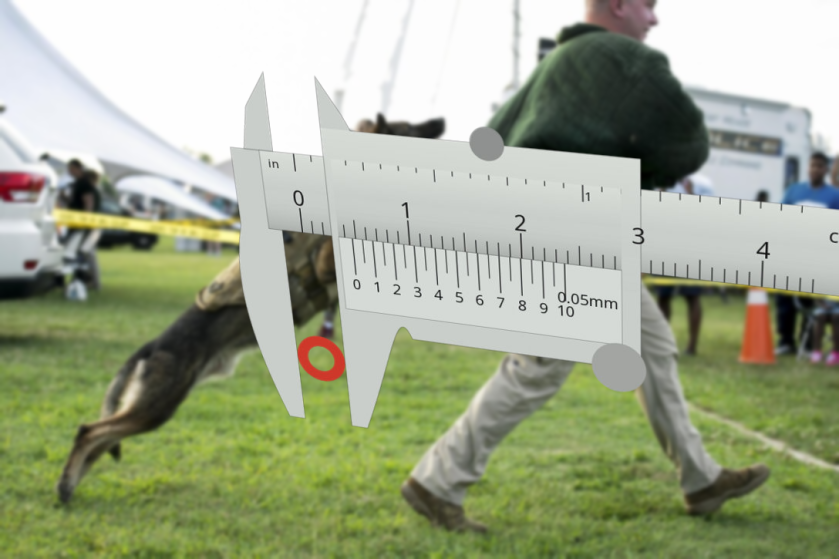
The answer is value=4.7 unit=mm
